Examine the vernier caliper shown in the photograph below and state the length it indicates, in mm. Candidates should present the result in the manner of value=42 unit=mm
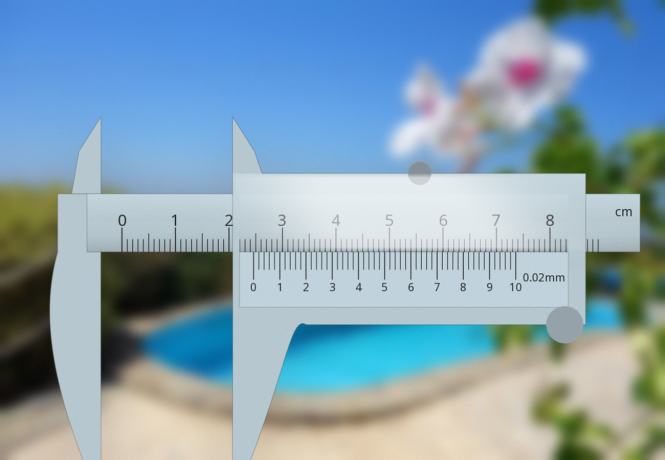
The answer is value=24.6 unit=mm
